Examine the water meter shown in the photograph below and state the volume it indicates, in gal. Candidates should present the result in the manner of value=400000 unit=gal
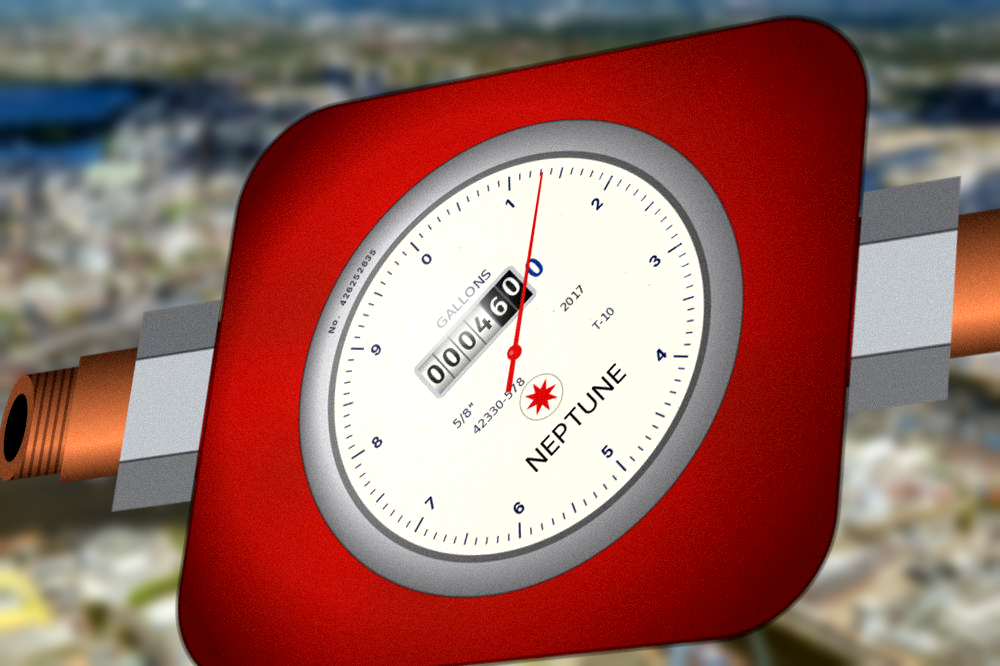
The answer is value=4601.3 unit=gal
